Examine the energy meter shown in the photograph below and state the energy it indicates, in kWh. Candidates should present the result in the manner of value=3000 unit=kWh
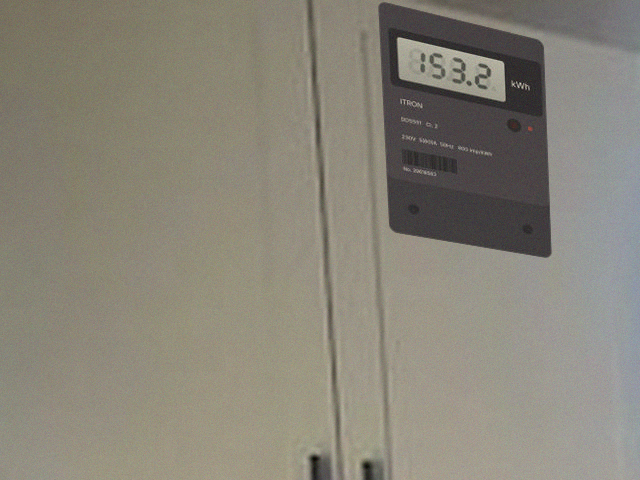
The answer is value=153.2 unit=kWh
